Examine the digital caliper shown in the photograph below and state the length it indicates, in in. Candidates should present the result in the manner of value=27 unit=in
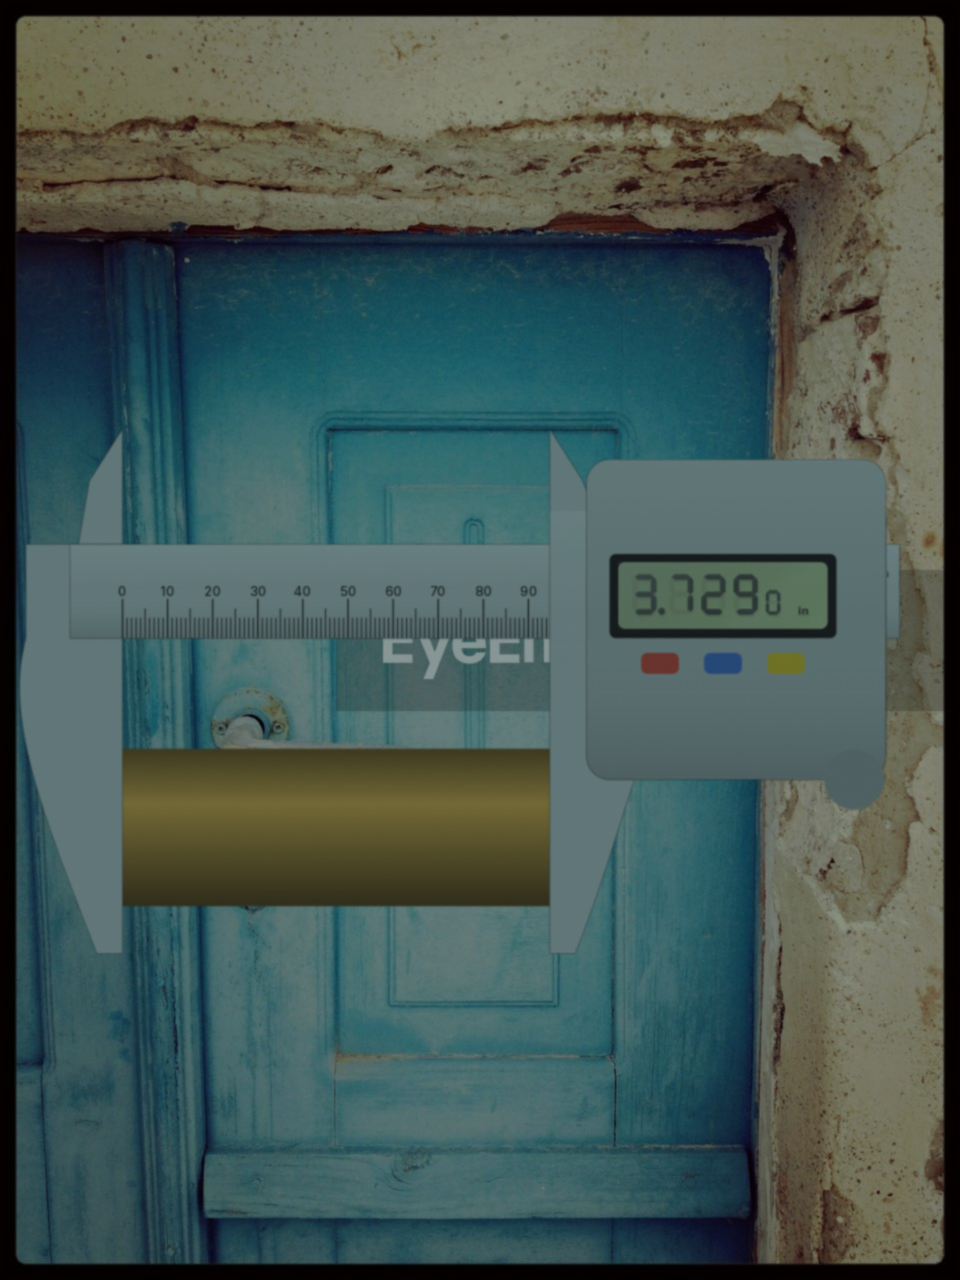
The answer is value=3.7290 unit=in
